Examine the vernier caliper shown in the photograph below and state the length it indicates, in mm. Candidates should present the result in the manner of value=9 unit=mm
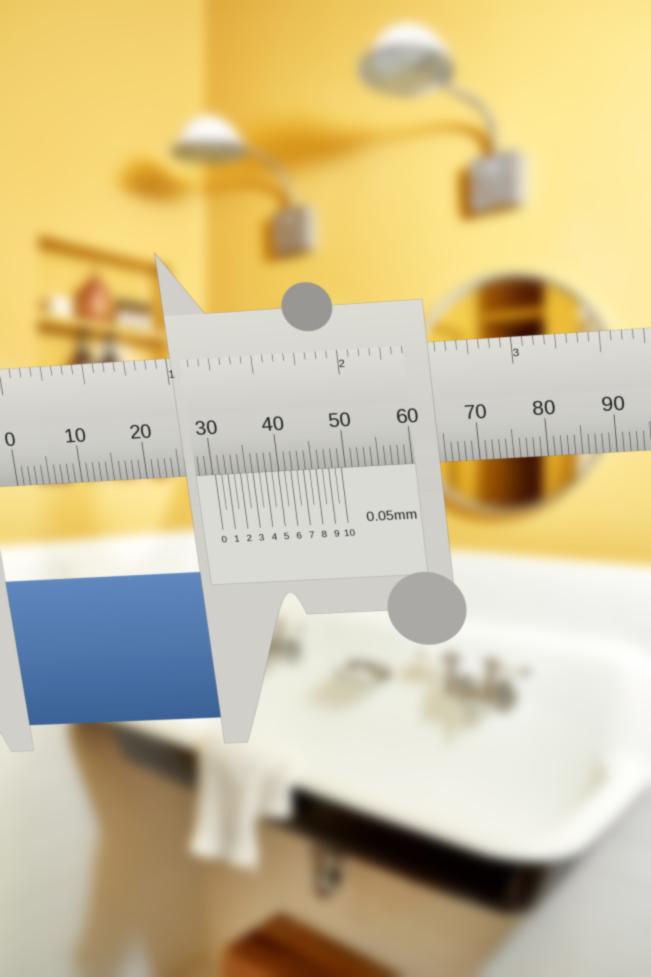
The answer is value=30.4 unit=mm
